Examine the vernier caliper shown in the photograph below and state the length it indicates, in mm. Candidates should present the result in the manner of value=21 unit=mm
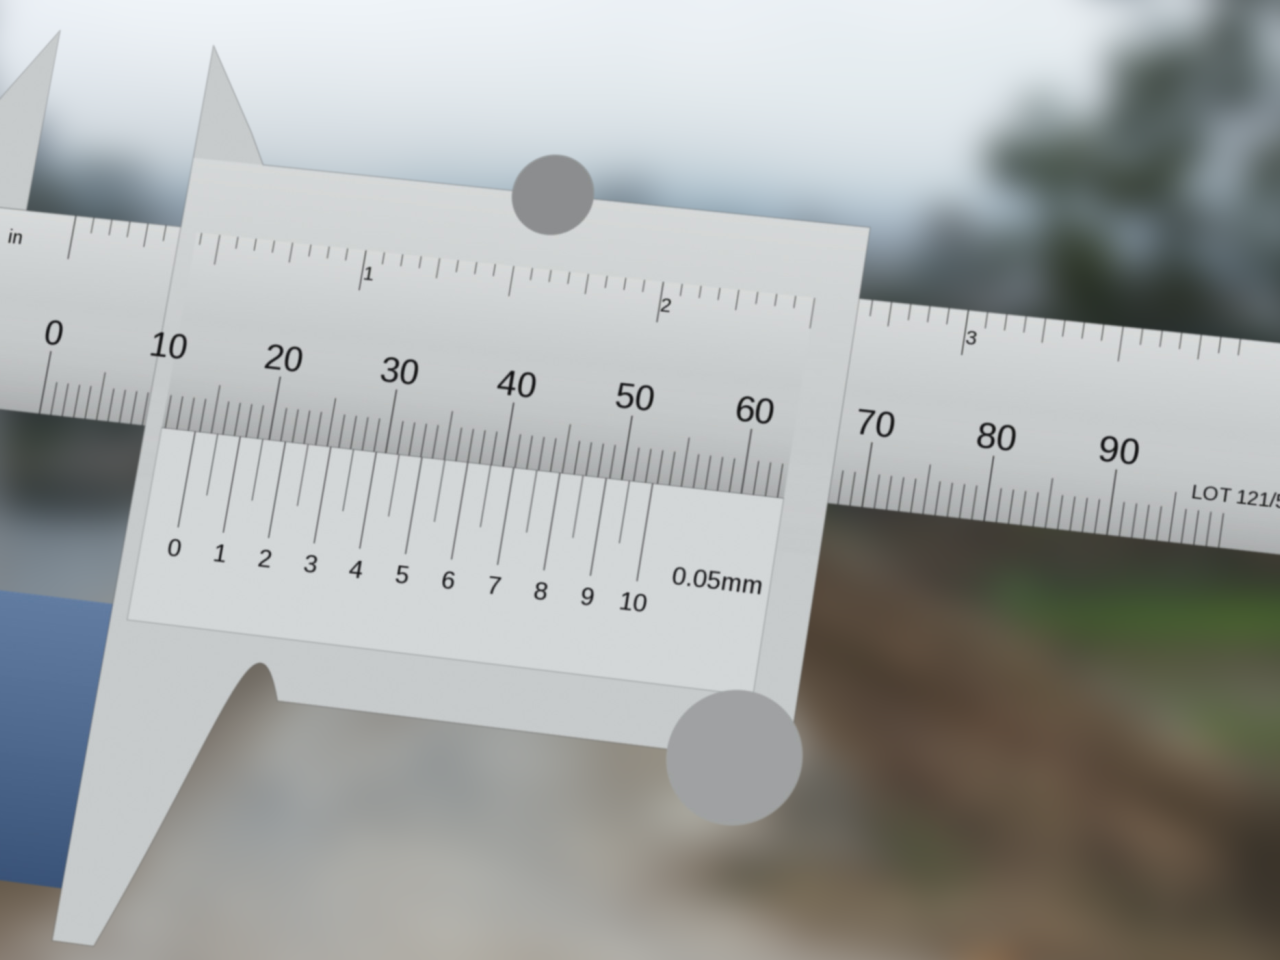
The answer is value=13.6 unit=mm
